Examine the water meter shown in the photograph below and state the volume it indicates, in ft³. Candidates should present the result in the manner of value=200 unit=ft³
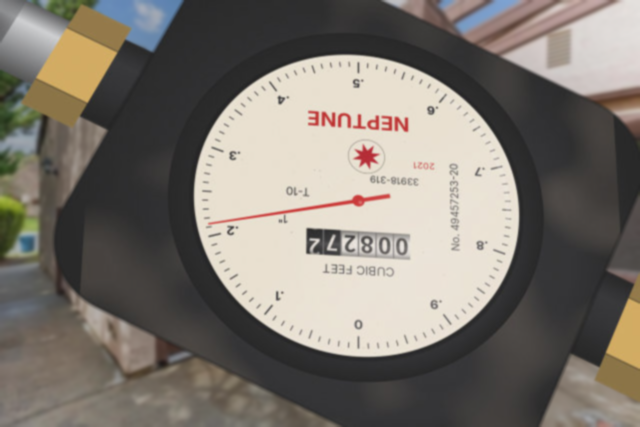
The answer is value=8272.21 unit=ft³
